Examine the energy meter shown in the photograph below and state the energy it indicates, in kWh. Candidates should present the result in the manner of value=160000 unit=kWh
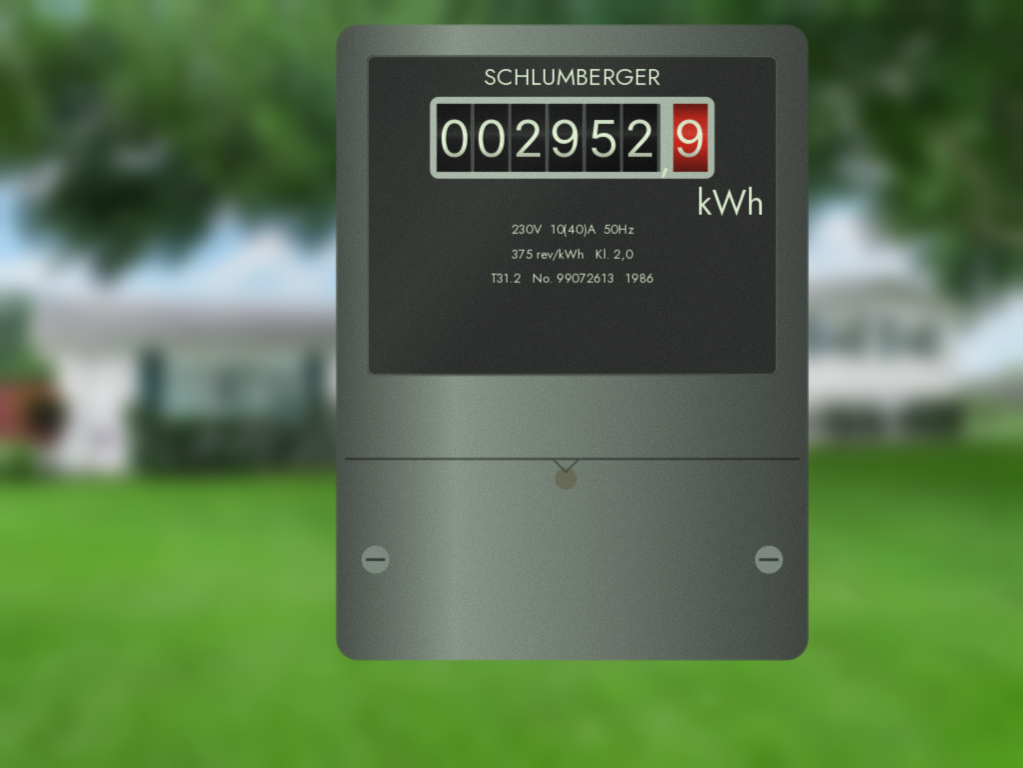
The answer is value=2952.9 unit=kWh
